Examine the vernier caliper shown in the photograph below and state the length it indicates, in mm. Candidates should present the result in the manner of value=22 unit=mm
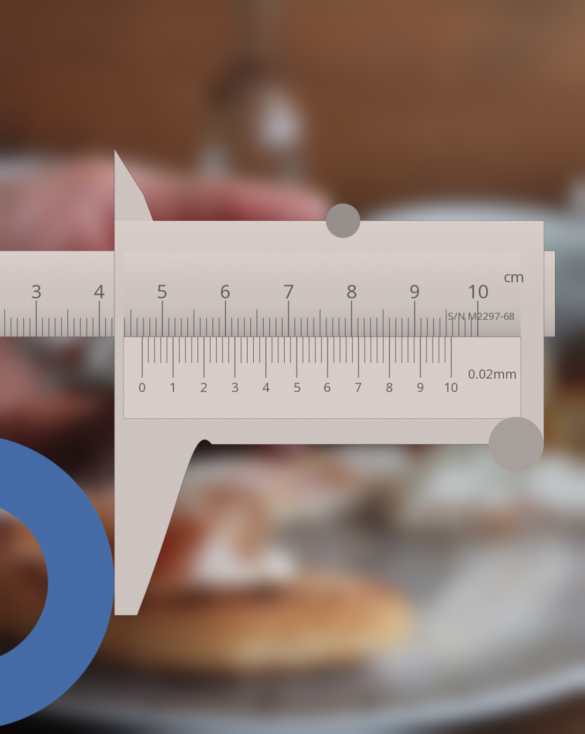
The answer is value=46.8 unit=mm
